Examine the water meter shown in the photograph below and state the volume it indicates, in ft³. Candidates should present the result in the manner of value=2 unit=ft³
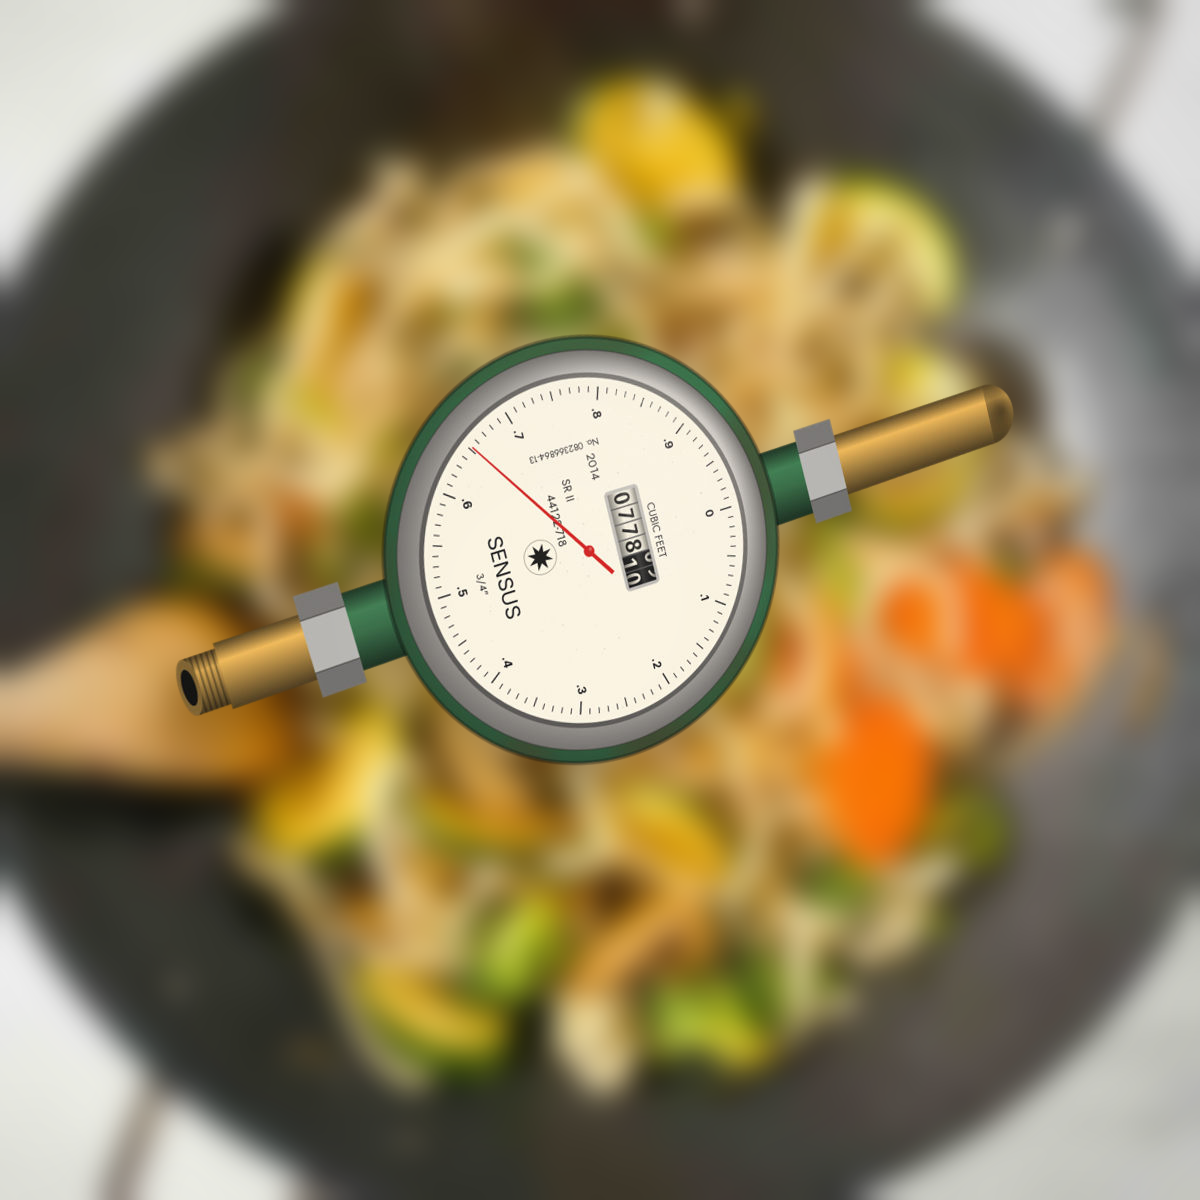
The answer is value=77809.65 unit=ft³
